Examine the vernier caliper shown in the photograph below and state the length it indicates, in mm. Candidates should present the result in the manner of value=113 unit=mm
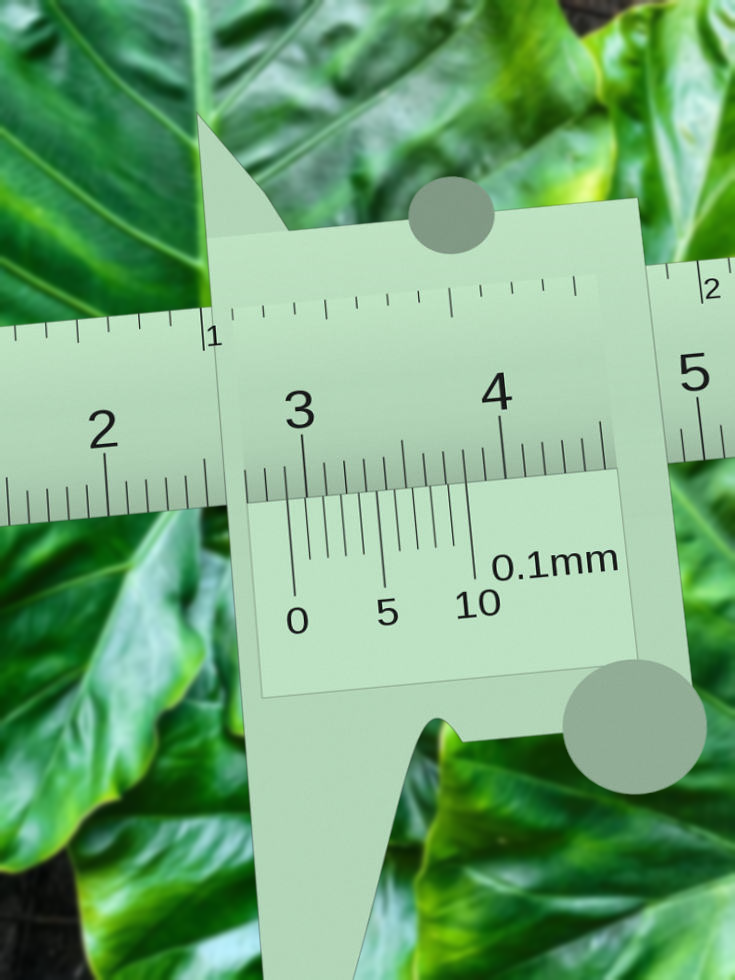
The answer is value=29.0 unit=mm
